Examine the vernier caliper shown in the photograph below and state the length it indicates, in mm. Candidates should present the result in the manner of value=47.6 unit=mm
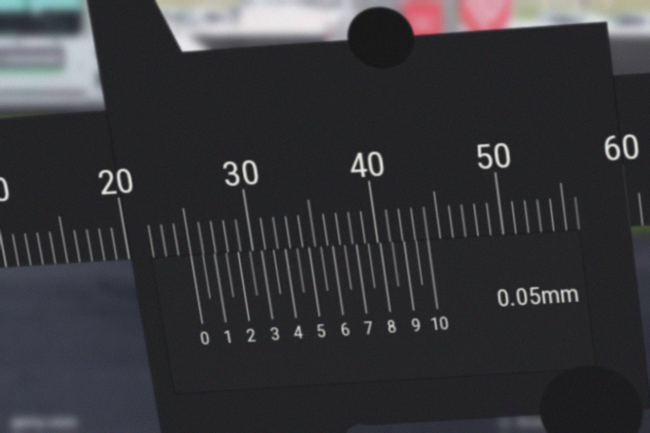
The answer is value=25.0 unit=mm
